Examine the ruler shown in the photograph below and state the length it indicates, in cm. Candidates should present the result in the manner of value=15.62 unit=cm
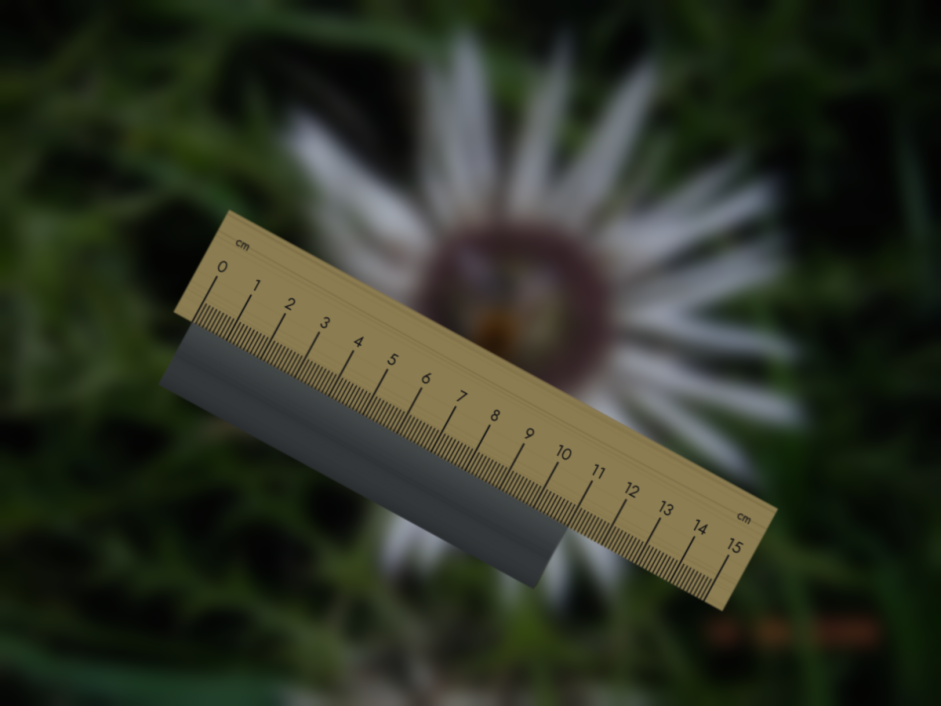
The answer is value=11 unit=cm
